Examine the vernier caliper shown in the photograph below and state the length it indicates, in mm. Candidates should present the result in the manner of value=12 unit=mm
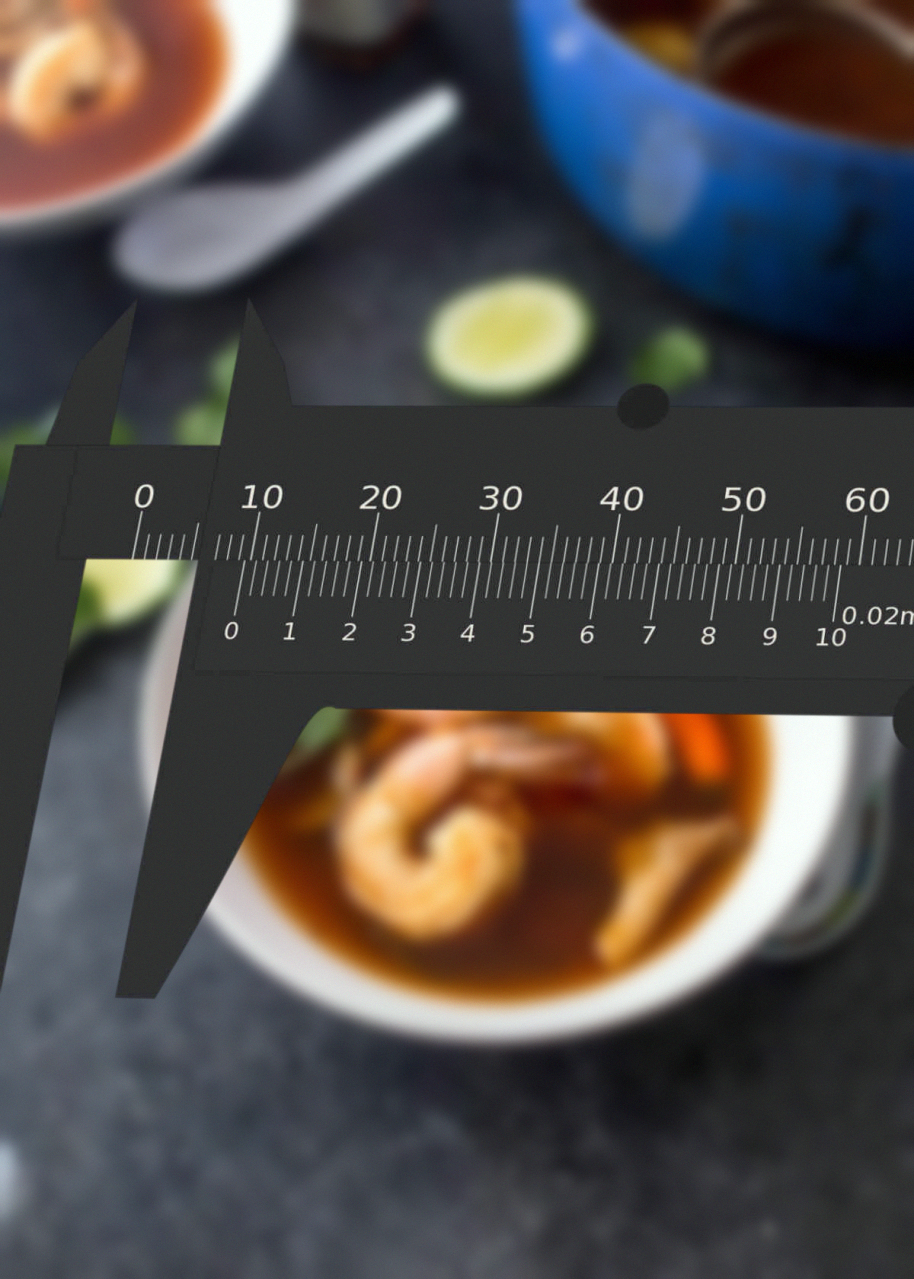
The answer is value=9.5 unit=mm
